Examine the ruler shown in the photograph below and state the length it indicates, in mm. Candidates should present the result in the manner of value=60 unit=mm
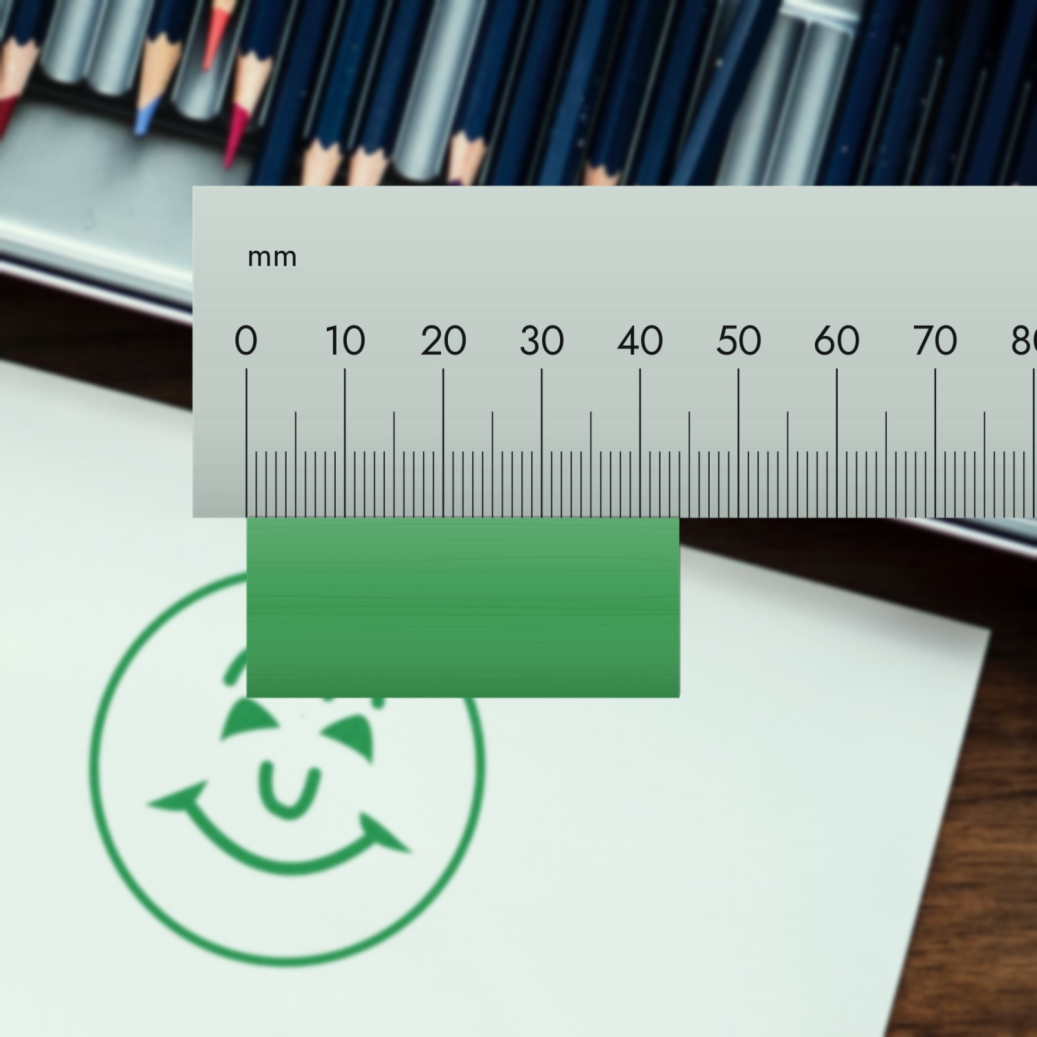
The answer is value=44 unit=mm
